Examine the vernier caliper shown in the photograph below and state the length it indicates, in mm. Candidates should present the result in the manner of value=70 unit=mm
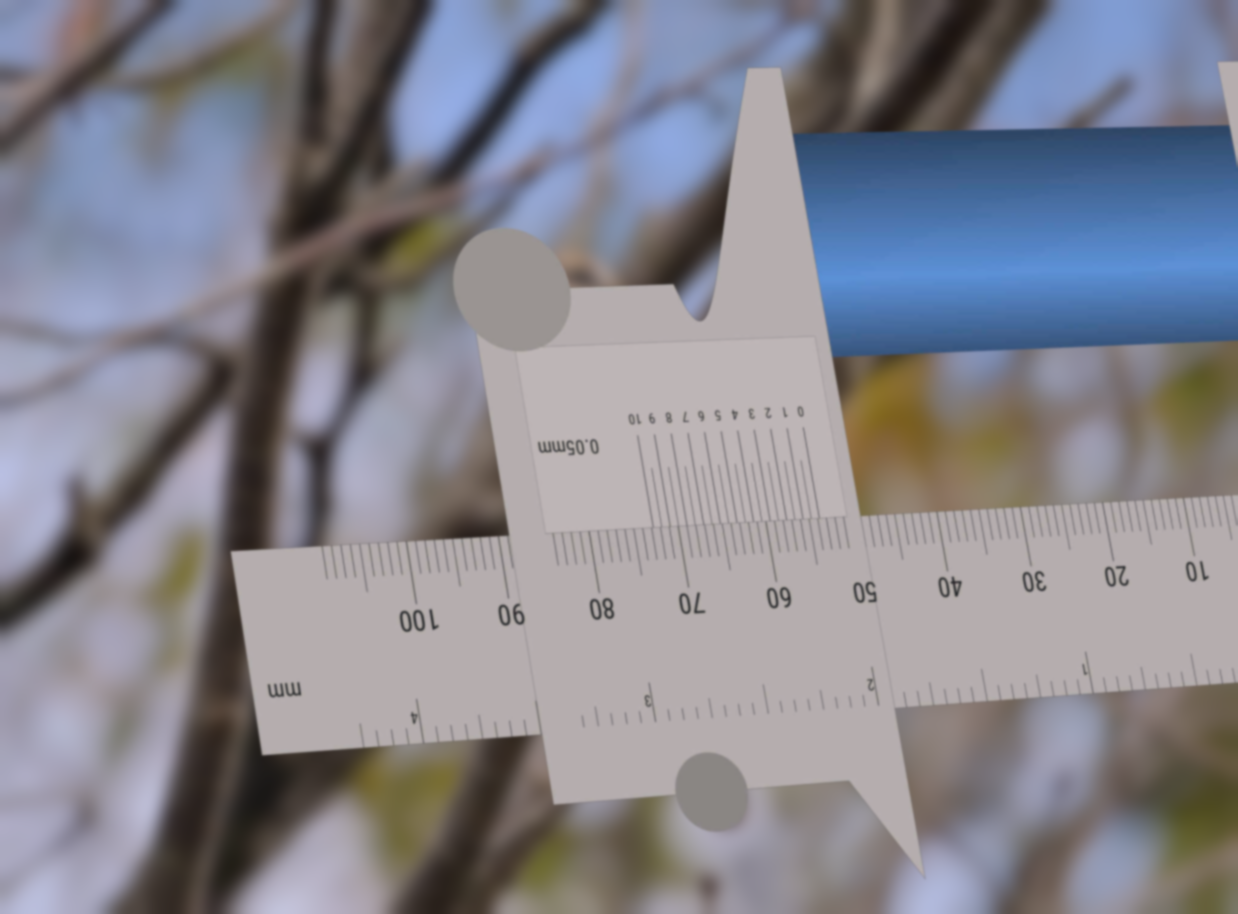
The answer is value=53.8 unit=mm
